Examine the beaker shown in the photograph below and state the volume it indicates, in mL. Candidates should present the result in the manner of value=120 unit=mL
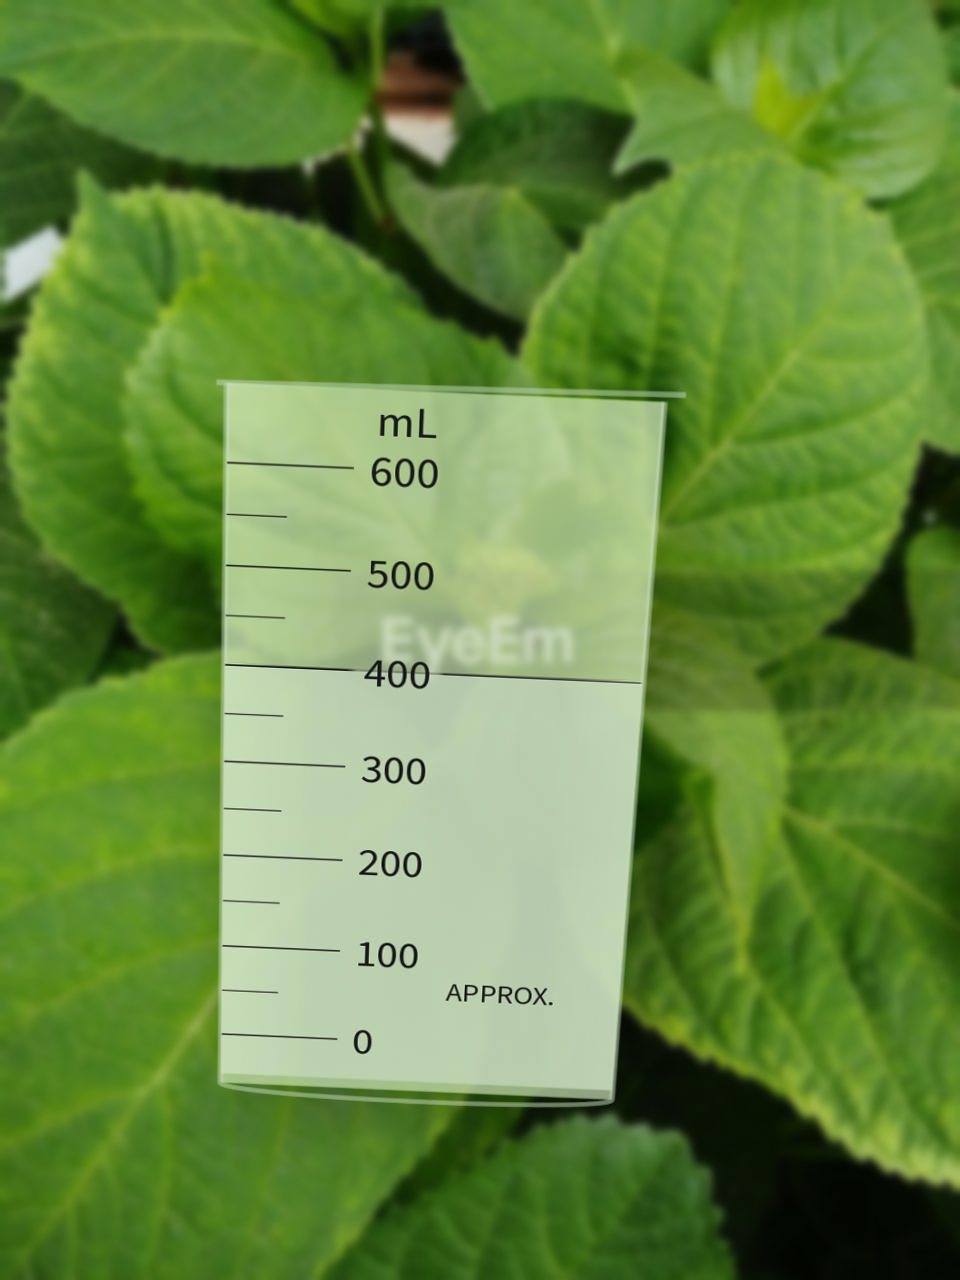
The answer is value=400 unit=mL
